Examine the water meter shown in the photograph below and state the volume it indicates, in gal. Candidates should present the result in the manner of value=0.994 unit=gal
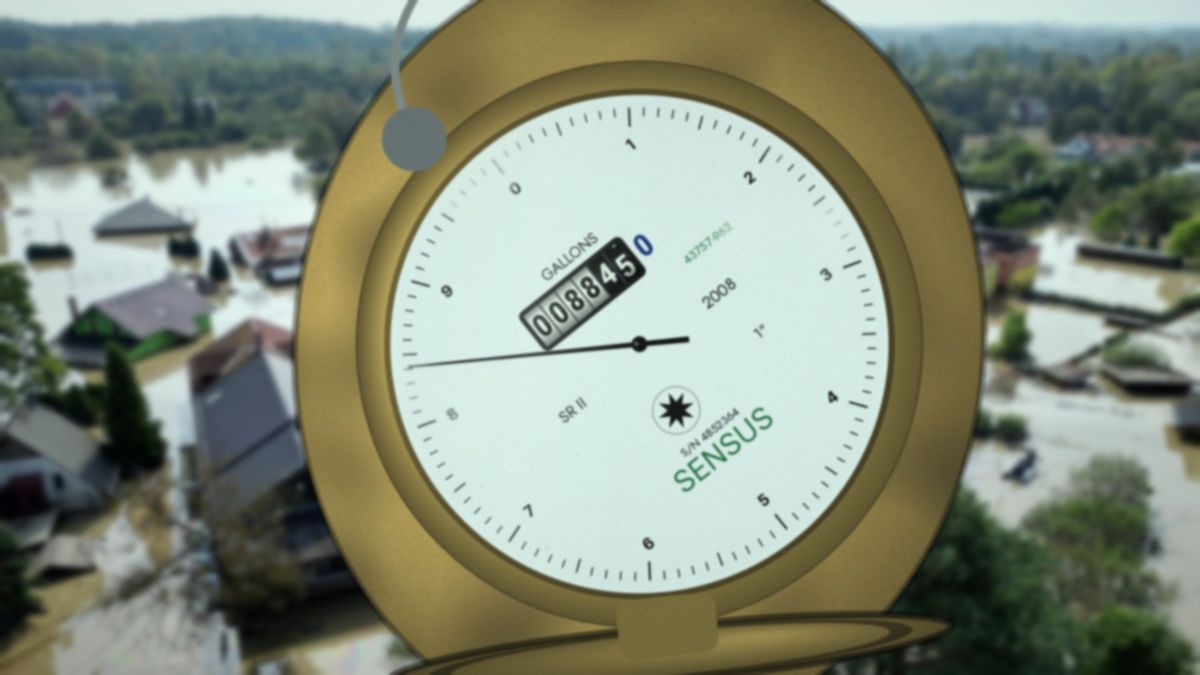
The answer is value=88448.4 unit=gal
